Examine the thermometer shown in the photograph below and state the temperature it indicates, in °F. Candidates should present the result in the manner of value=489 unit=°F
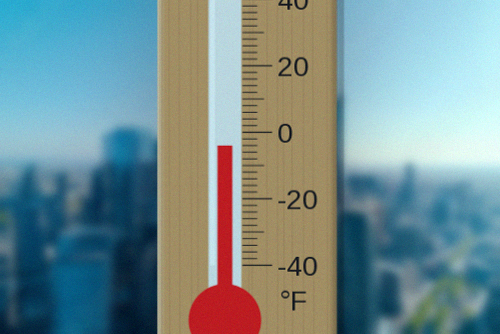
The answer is value=-4 unit=°F
